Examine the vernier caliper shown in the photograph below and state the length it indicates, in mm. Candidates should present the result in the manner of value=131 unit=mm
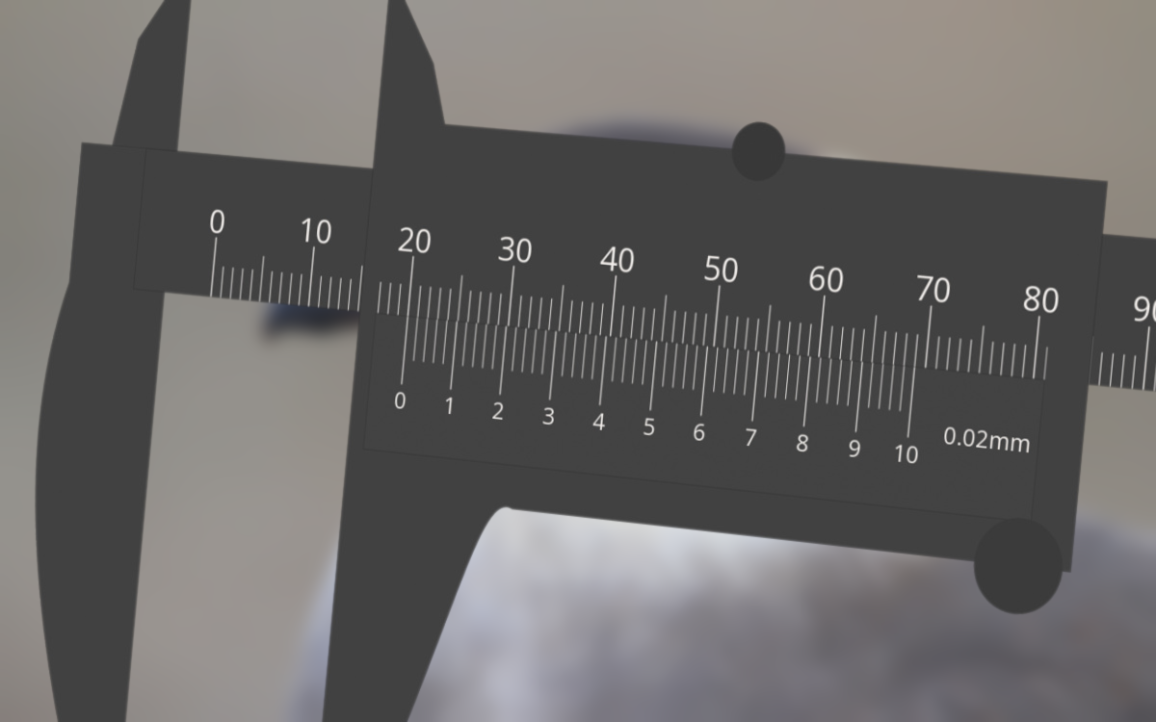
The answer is value=20.0 unit=mm
